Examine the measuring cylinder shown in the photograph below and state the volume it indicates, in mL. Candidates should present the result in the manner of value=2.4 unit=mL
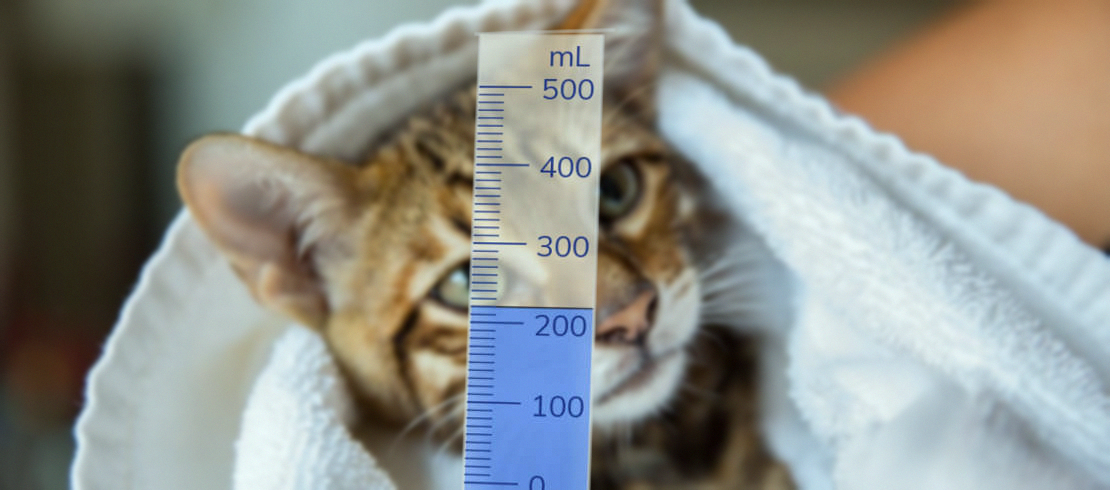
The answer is value=220 unit=mL
